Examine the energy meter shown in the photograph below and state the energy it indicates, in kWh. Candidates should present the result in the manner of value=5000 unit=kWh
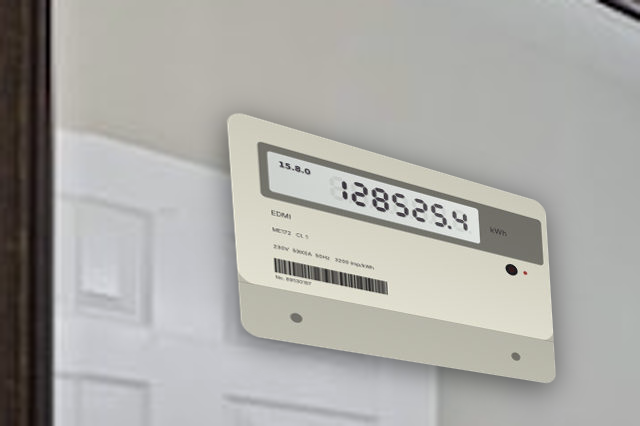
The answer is value=128525.4 unit=kWh
